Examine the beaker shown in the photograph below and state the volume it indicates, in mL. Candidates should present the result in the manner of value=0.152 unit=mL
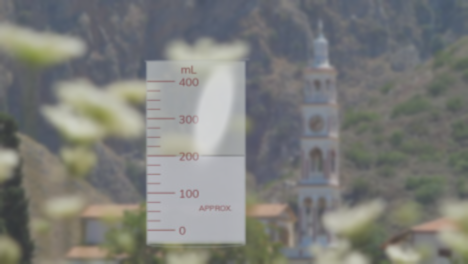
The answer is value=200 unit=mL
